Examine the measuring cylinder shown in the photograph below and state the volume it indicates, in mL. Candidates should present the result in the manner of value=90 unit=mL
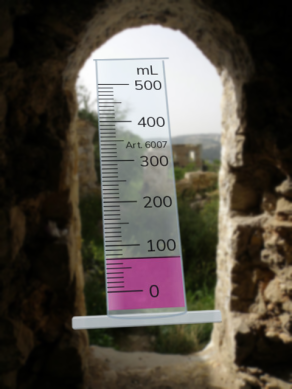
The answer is value=70 unit=mL
